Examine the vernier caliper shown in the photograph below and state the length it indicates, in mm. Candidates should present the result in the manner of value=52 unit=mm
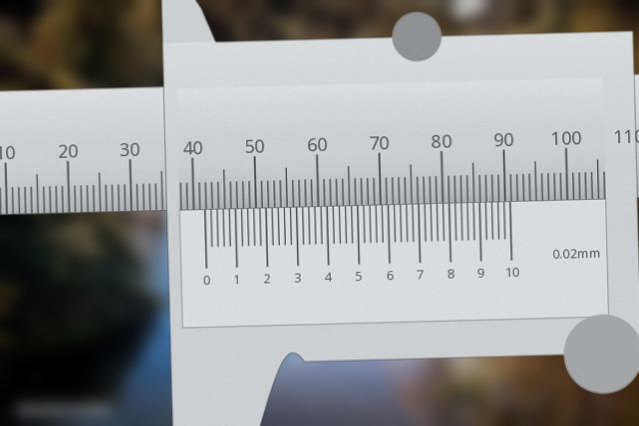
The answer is value=41.8 unit=mm
